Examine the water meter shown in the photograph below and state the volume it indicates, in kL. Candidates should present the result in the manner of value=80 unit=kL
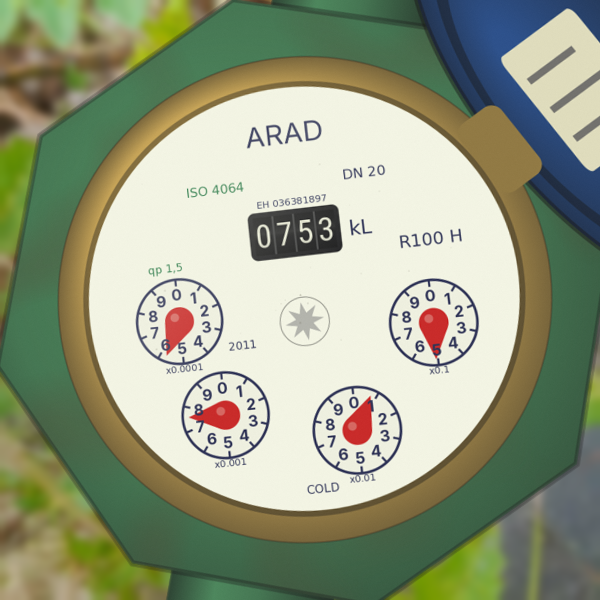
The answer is value=753.5075 unit=kL
